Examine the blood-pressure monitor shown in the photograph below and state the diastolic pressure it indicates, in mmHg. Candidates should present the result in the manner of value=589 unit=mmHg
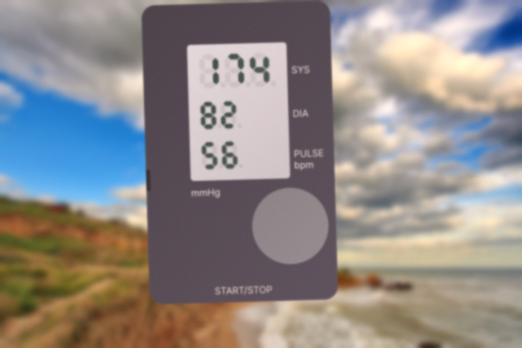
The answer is value=82 unit=mmHg
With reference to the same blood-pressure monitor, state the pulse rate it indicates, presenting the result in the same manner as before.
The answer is value=56 unit=bpm
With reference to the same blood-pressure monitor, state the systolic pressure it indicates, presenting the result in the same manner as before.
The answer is value=174 unit=mmHg
